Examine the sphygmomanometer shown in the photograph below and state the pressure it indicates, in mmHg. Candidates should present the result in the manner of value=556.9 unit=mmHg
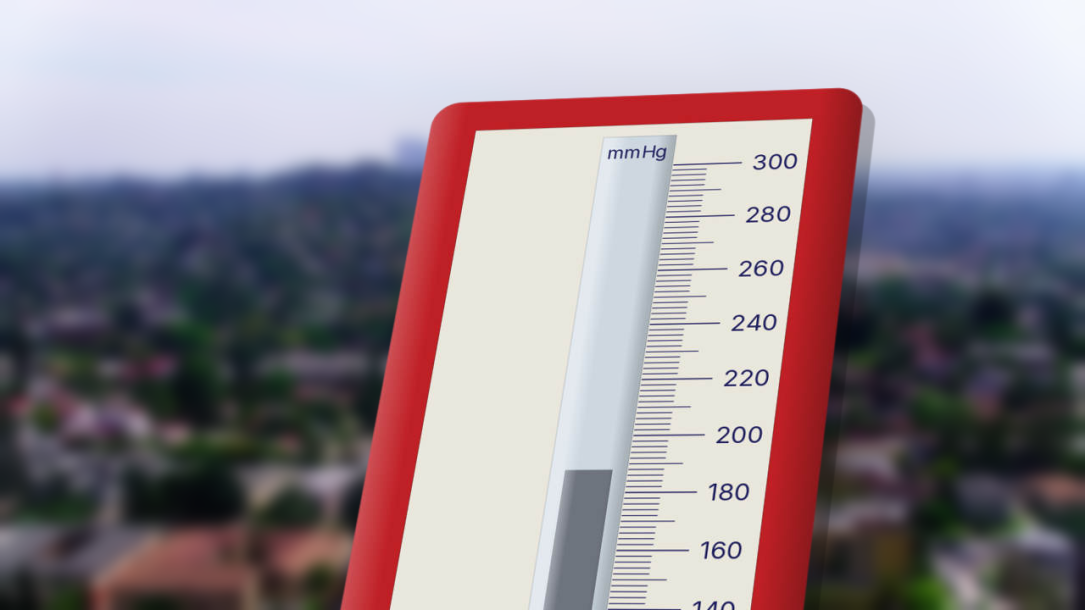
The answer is value=188 unit=mmHg
